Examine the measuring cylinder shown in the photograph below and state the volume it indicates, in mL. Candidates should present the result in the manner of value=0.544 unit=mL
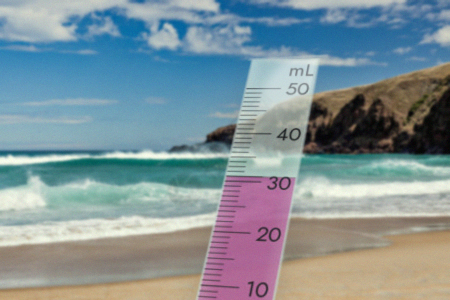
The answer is value=31 unit=mL
